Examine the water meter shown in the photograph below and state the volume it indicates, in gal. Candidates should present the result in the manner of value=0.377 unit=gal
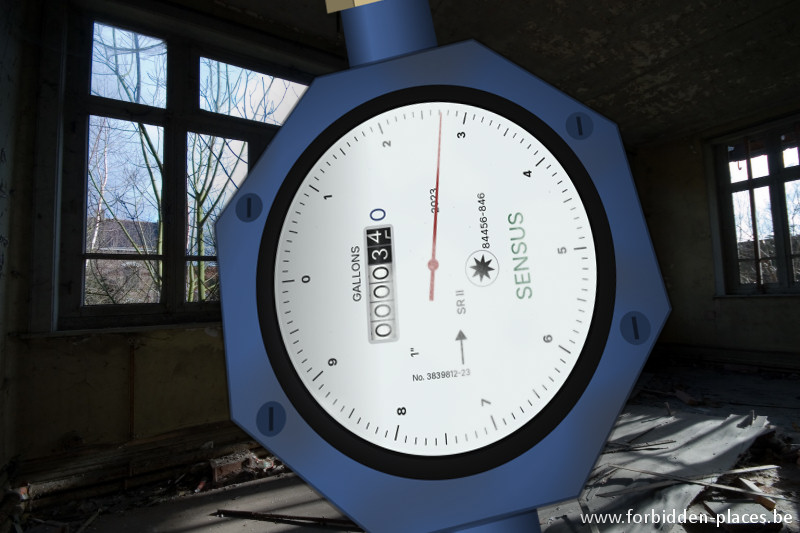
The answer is value=342.7 unit=gal
